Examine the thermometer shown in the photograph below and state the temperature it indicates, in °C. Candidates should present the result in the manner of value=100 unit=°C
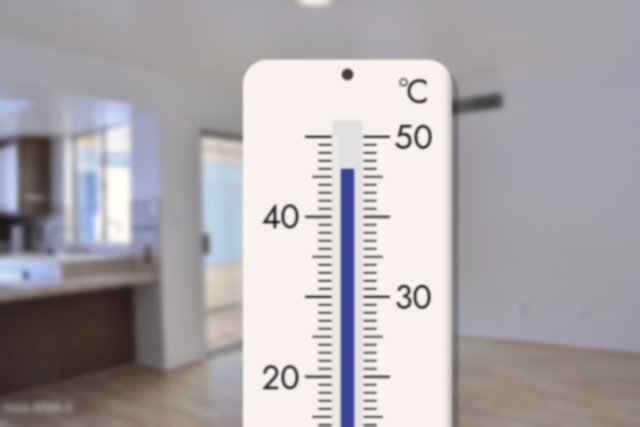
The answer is value=46 unit=°C
